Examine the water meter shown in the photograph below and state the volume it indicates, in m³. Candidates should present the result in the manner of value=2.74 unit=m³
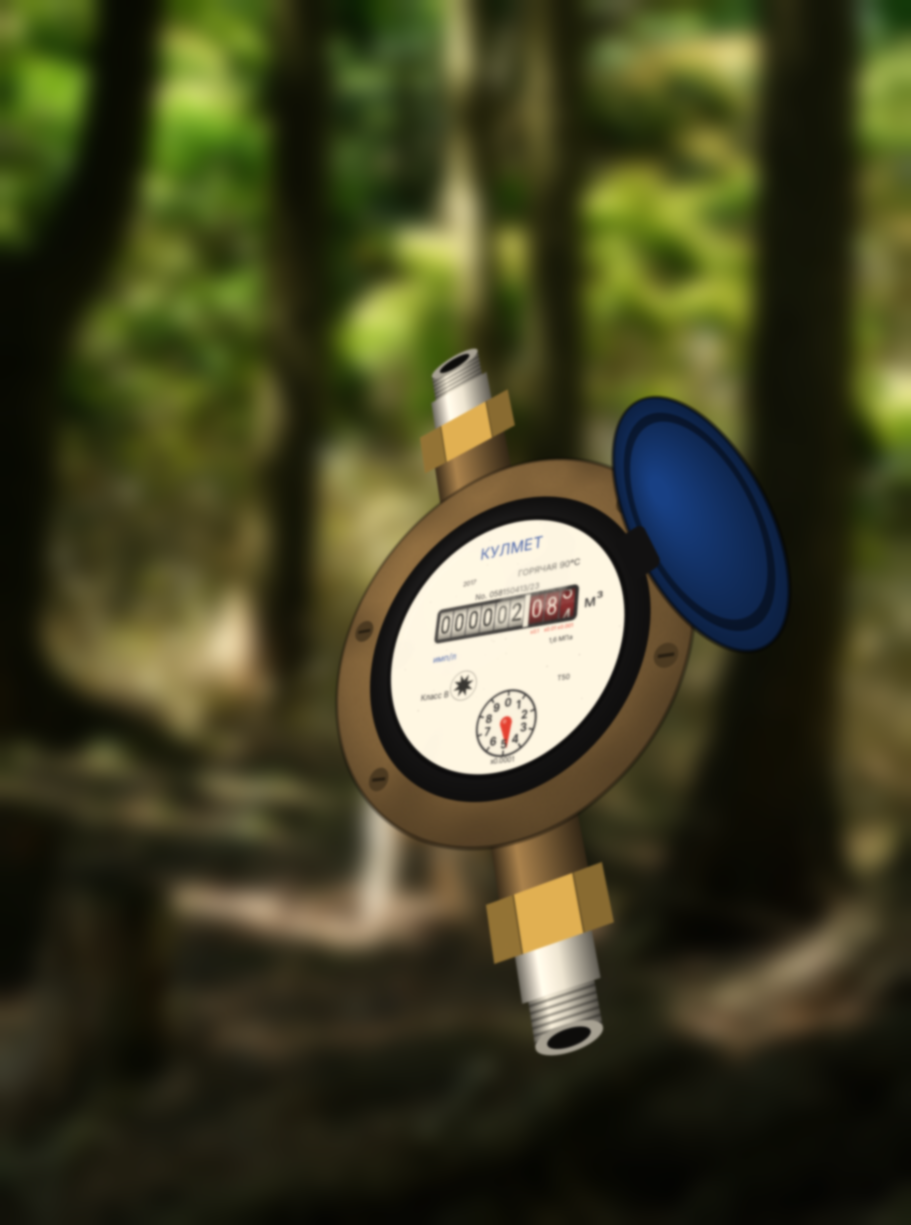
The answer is value=2.0834 unit=m³
